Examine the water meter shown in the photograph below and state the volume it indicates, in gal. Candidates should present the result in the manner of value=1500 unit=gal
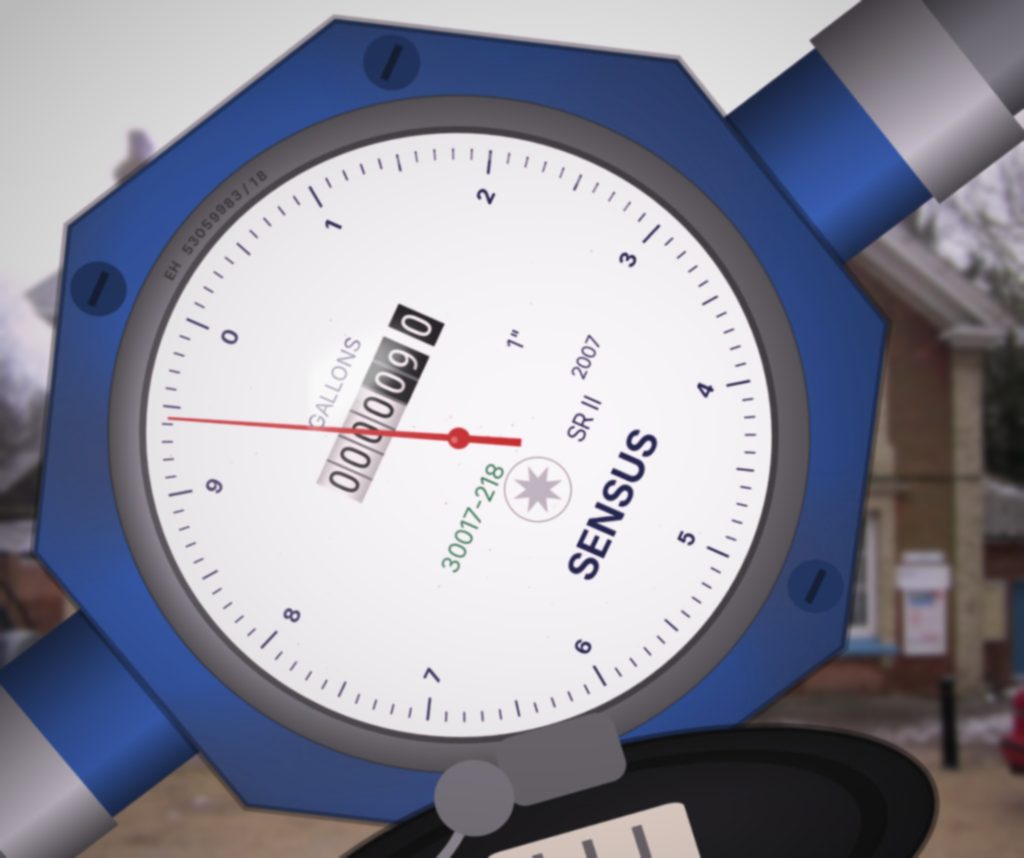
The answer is value=89.4 unit=gal
